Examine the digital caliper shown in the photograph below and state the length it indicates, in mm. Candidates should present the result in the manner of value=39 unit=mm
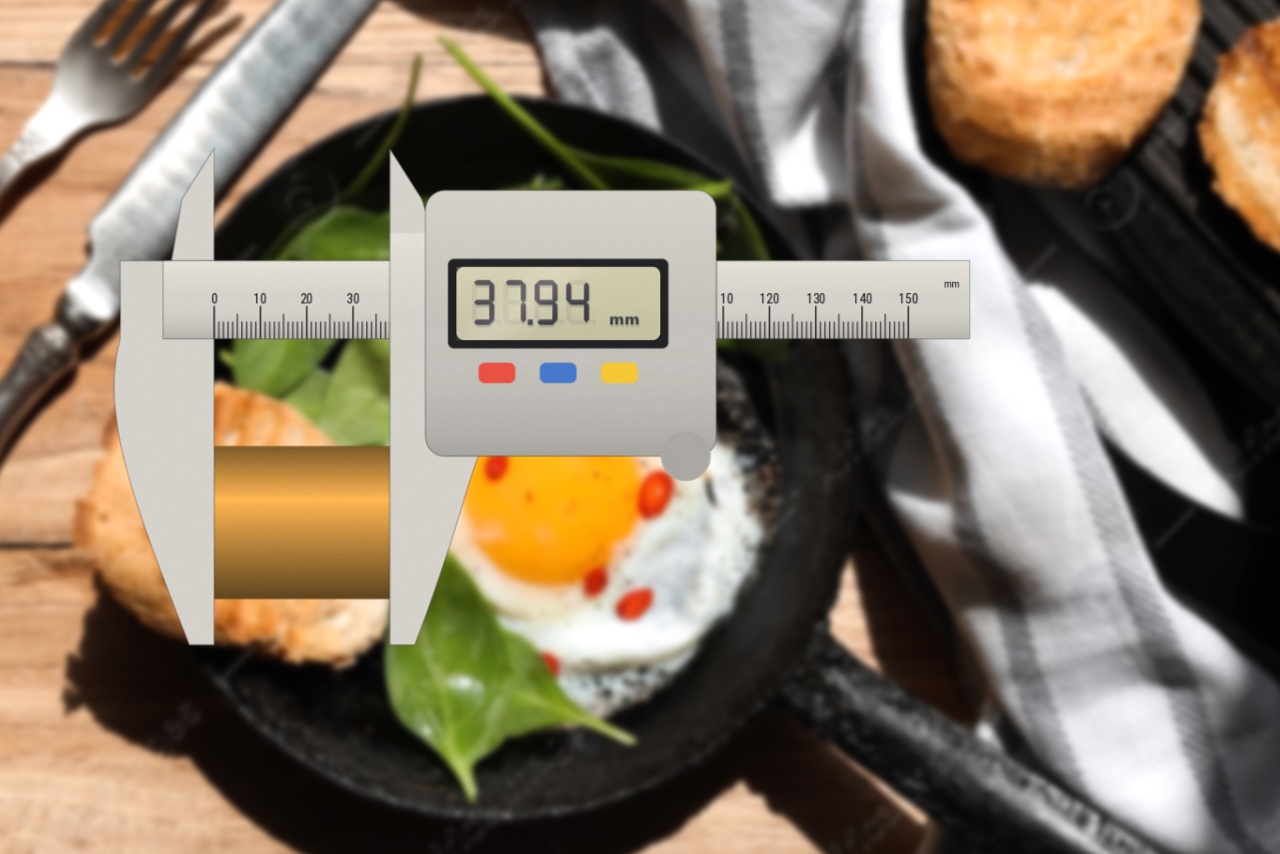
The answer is value=37.94 unit=mm
